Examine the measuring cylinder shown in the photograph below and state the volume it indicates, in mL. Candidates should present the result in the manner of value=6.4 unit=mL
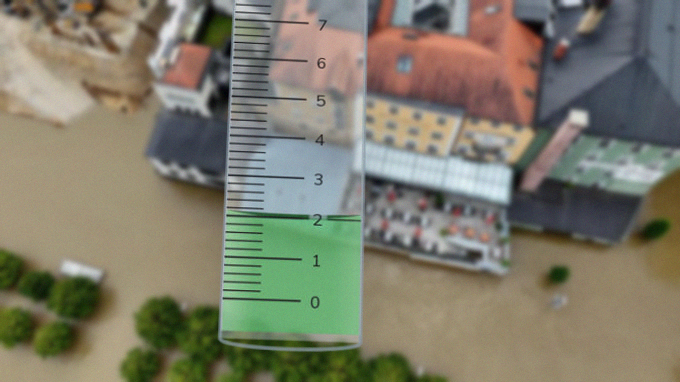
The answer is value=2 unit=mL
